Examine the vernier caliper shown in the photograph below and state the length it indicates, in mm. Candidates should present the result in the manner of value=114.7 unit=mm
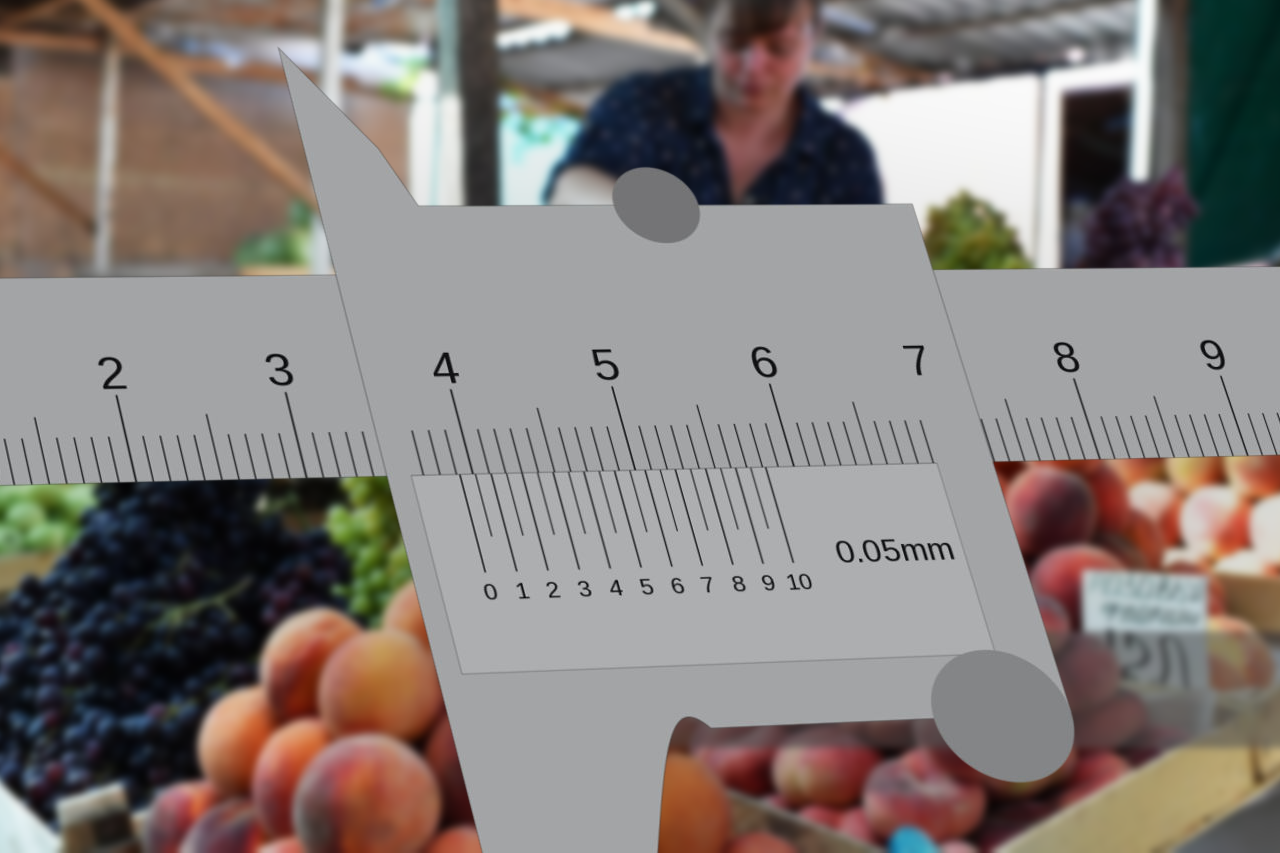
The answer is value=39.2 unit=mm
